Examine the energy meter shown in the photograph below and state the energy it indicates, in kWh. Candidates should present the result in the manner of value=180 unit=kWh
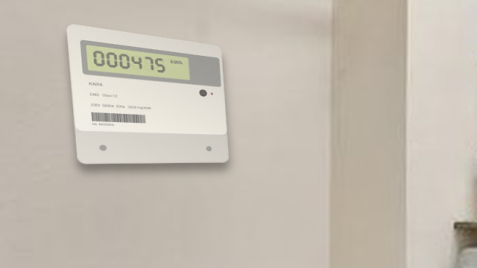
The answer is value=475 unit=kWh
